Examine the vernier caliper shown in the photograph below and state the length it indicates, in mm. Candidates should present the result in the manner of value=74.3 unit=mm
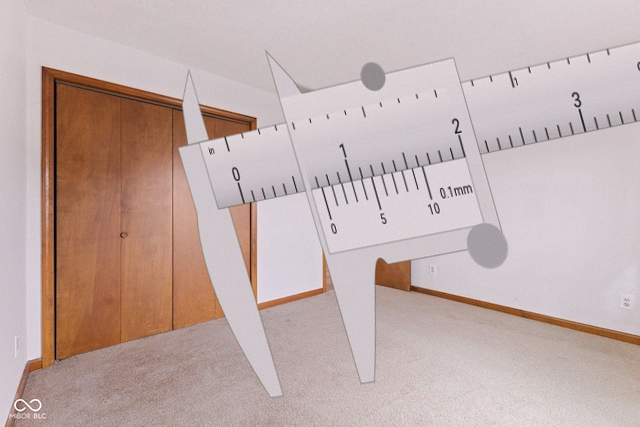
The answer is value=7.3 unit=mm
